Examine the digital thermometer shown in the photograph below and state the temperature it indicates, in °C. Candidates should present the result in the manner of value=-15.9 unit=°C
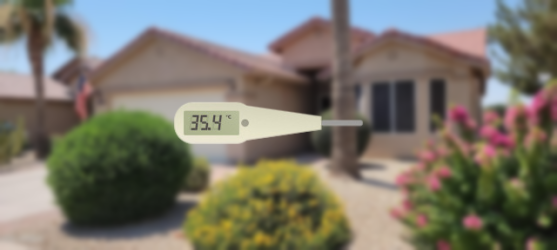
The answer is value=35.4 unit=°C
